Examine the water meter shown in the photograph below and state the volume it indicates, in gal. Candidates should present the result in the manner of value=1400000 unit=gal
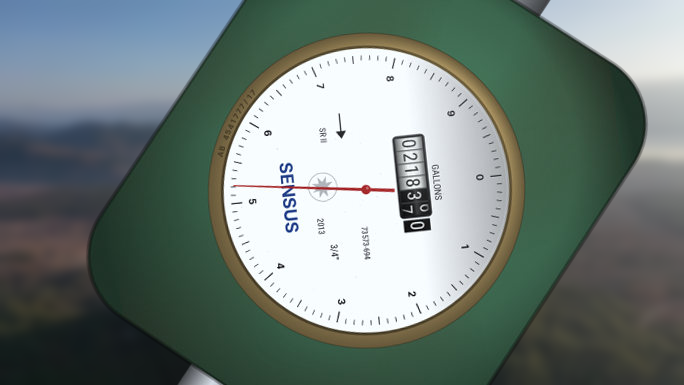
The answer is value=218365.2 unit=gal
